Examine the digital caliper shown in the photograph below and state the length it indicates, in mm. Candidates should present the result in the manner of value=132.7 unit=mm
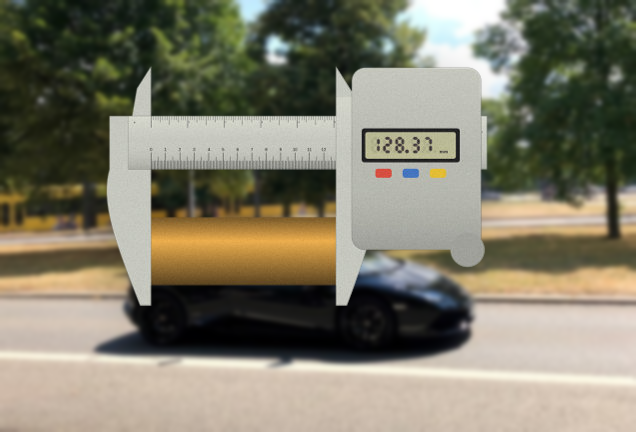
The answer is value=128.37 unit=mm
